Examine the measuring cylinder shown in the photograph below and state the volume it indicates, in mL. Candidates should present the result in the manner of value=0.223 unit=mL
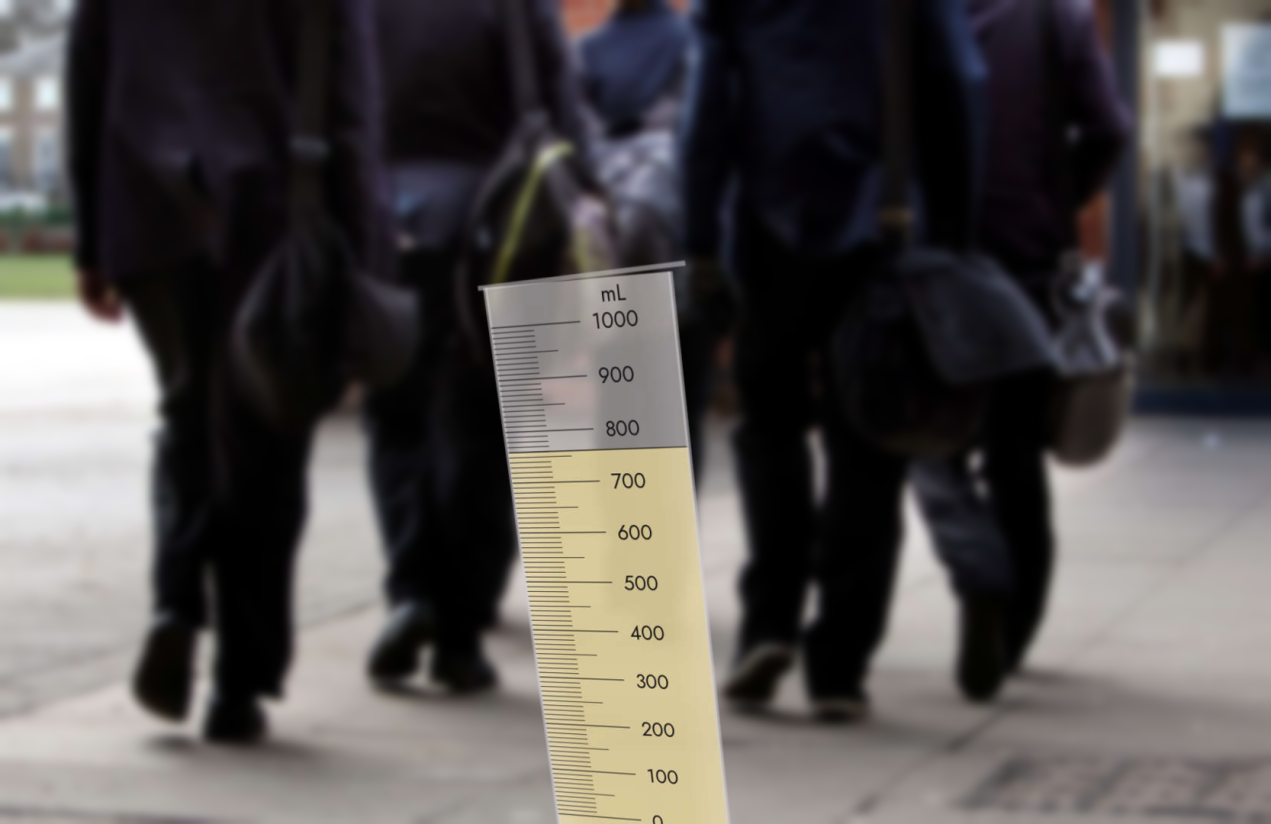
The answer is value=760 unit=mL
